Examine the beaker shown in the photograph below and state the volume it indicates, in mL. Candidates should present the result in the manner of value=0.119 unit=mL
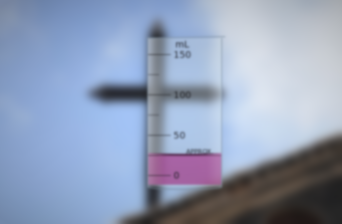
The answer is value=25 unit=mL
